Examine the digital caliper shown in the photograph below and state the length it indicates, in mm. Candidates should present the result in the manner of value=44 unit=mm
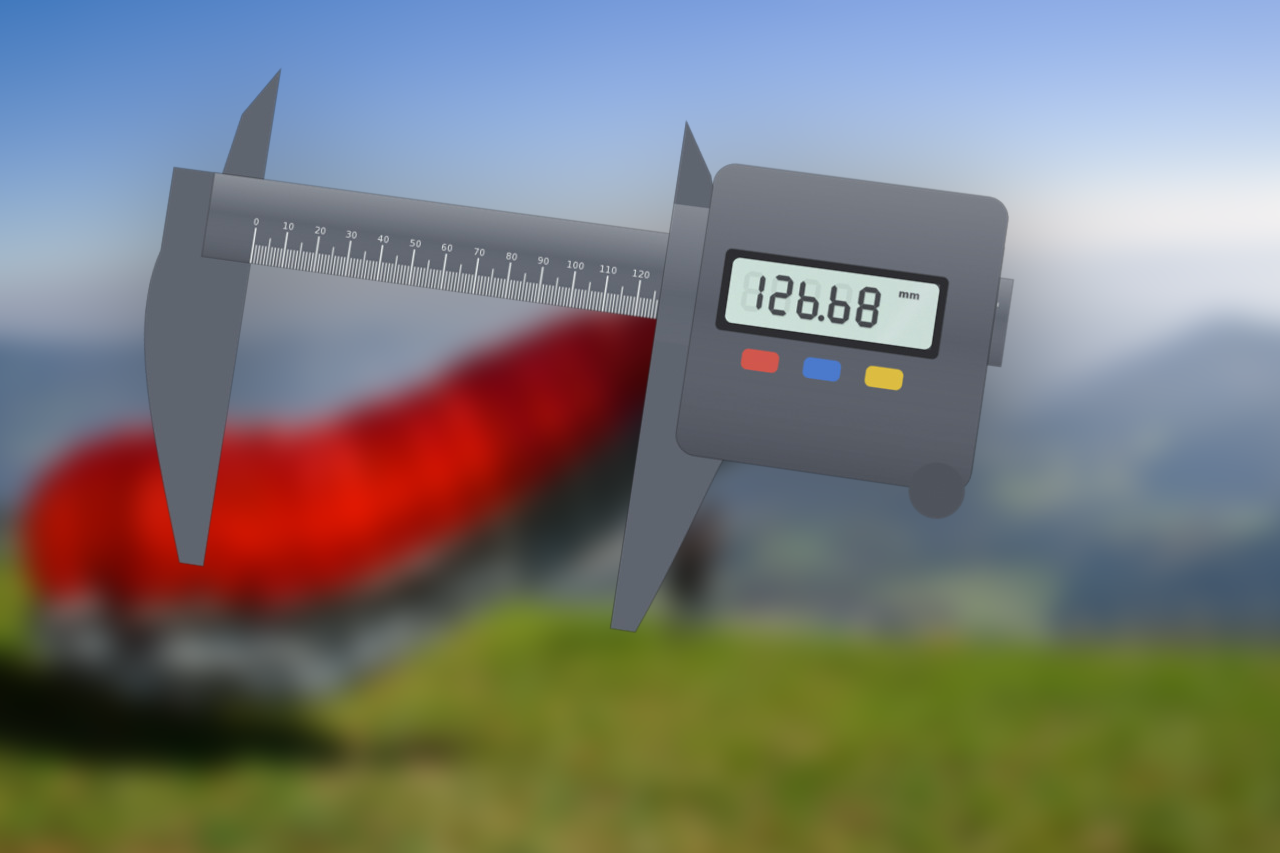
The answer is value=126.68 unit=mm
